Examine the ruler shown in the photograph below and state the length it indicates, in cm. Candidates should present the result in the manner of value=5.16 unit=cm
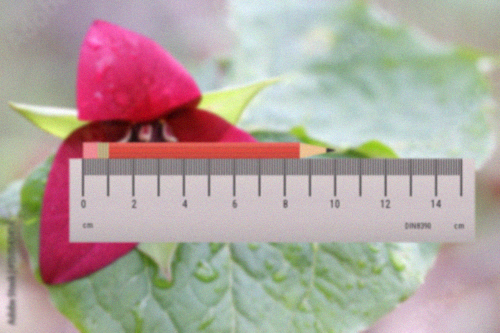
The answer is value=10 unit=cm
